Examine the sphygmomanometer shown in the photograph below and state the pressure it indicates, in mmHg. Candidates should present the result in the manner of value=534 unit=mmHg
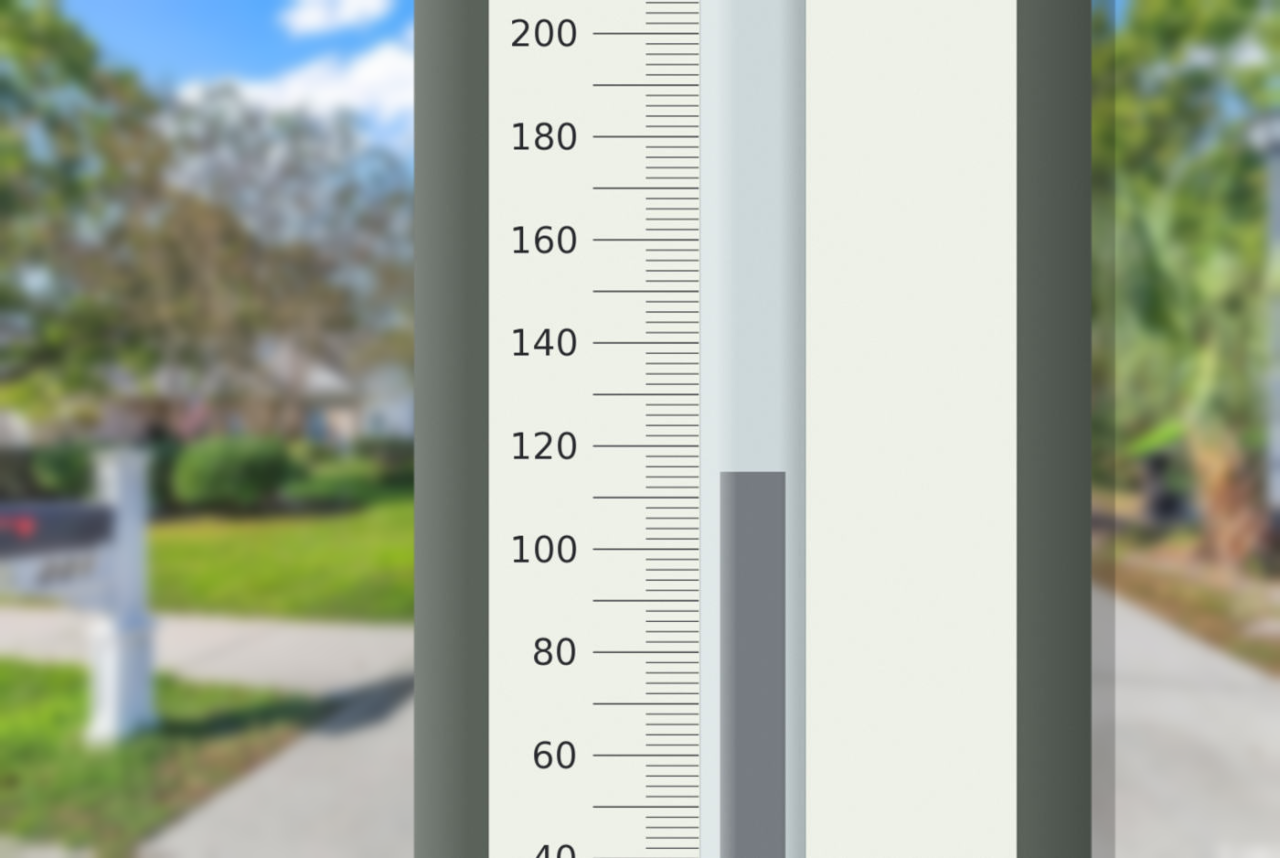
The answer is value=115 unit=mmHg
